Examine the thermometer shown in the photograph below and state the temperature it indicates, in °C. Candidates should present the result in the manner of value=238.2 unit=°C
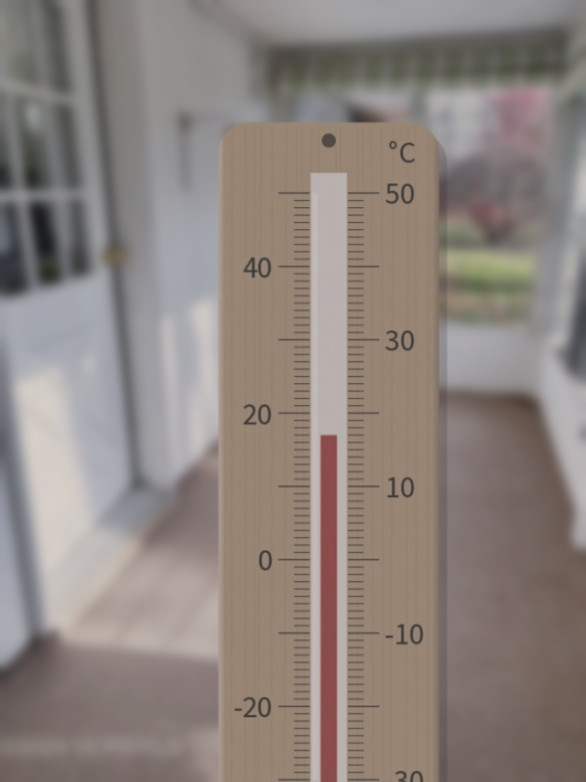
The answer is value=17 unit=°C
